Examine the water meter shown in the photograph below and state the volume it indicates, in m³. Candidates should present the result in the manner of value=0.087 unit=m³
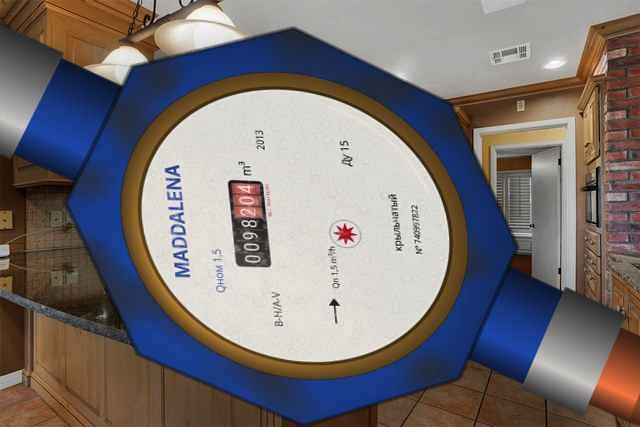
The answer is value=98.204 unit=m³
